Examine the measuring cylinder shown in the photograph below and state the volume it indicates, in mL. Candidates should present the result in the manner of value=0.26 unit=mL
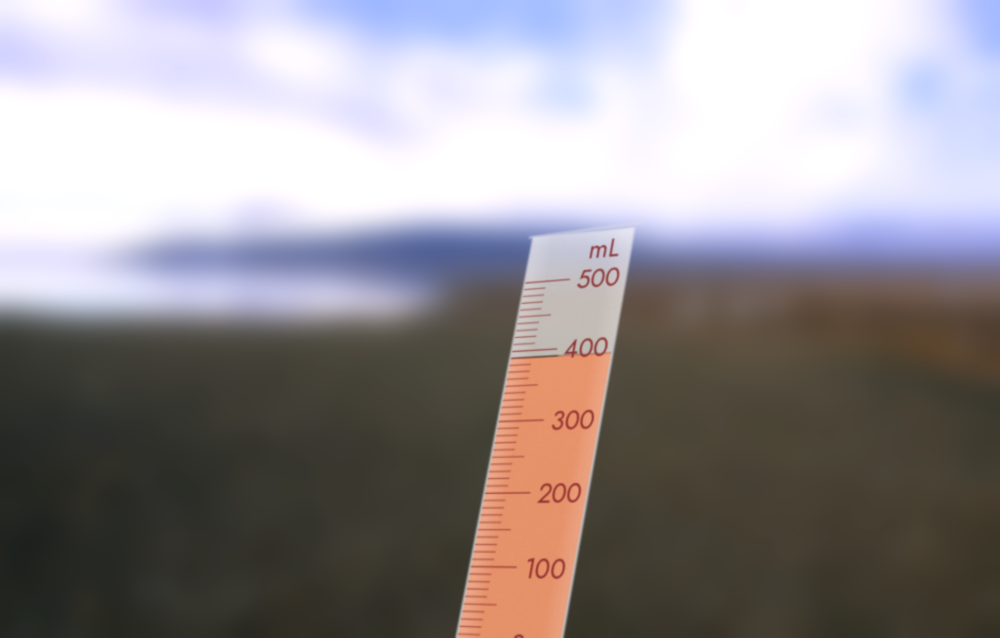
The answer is value=390 unit=mL
